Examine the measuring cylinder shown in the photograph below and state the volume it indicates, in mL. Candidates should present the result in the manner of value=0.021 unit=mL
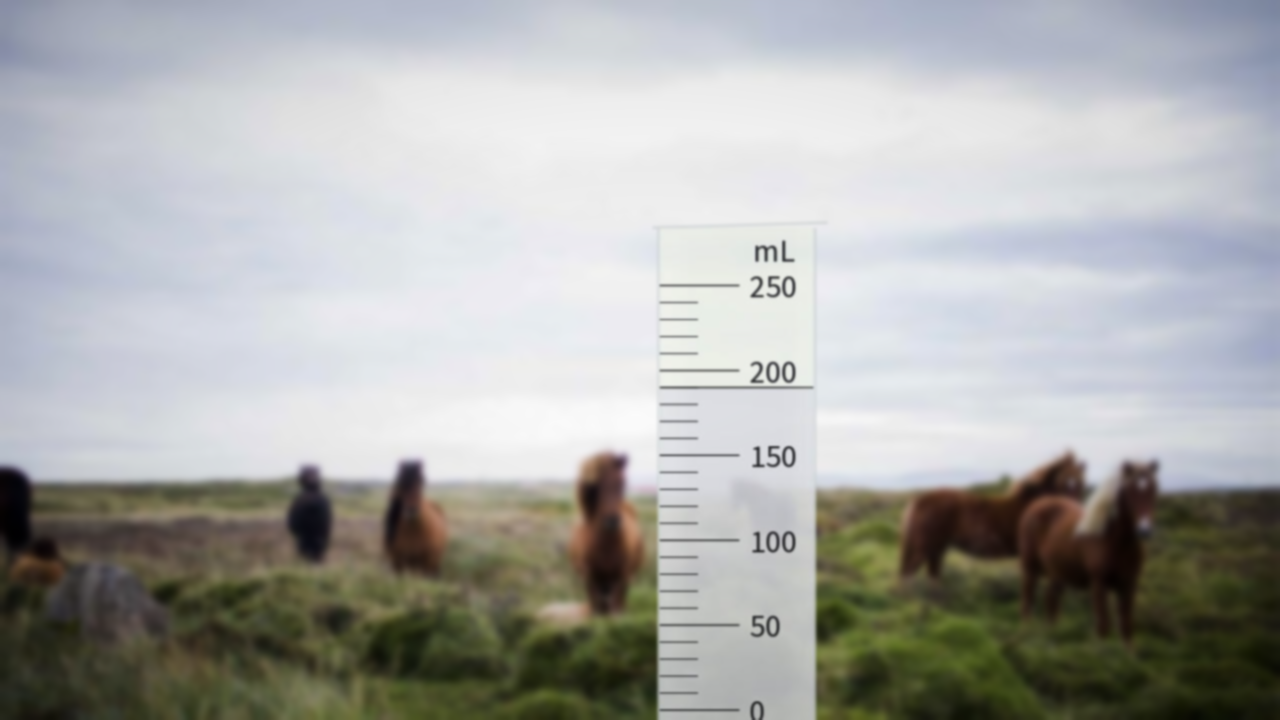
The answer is value=190 unit=mL
